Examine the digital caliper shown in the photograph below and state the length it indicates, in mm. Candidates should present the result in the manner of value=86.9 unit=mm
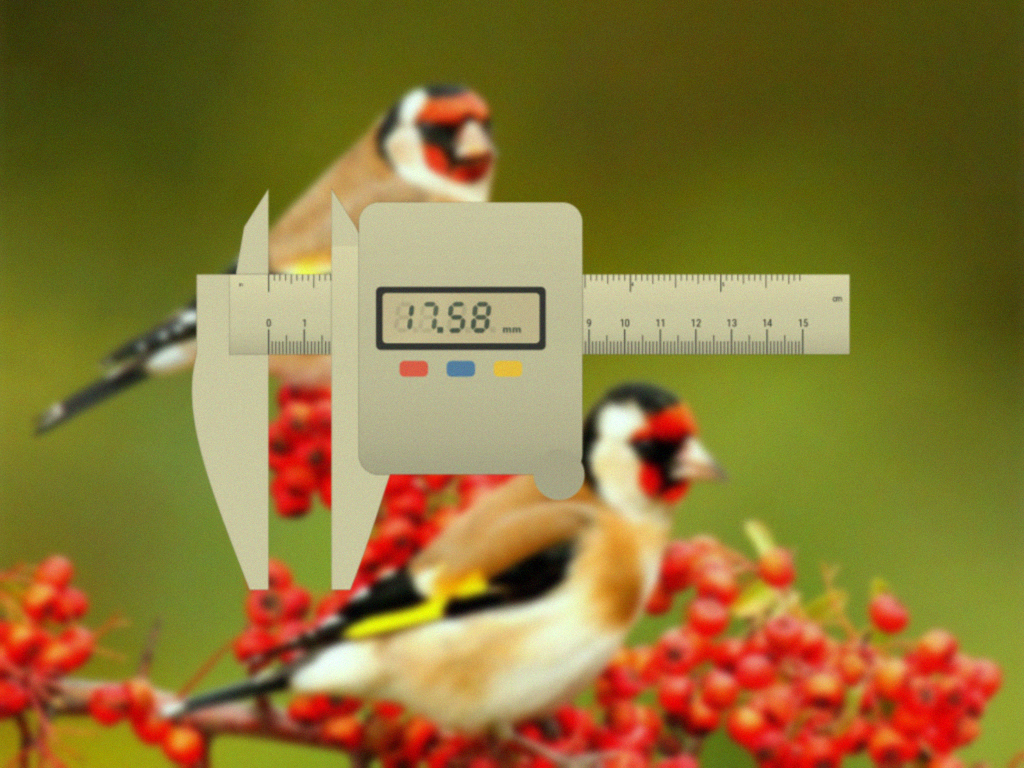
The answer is value=17.58 unit=mm
